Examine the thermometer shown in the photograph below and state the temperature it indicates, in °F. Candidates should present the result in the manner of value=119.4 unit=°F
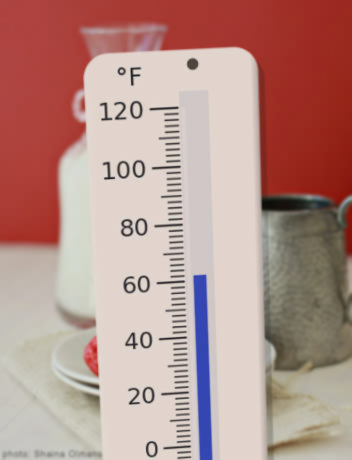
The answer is value=62 unit=°F
